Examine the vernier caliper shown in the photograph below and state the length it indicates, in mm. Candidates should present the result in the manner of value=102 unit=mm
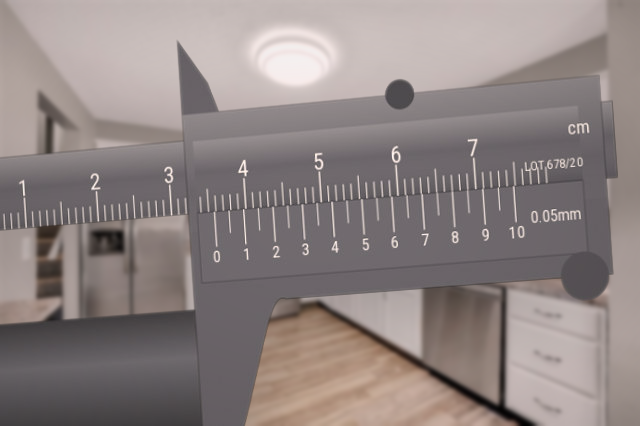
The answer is value=35.8 unit=mm
